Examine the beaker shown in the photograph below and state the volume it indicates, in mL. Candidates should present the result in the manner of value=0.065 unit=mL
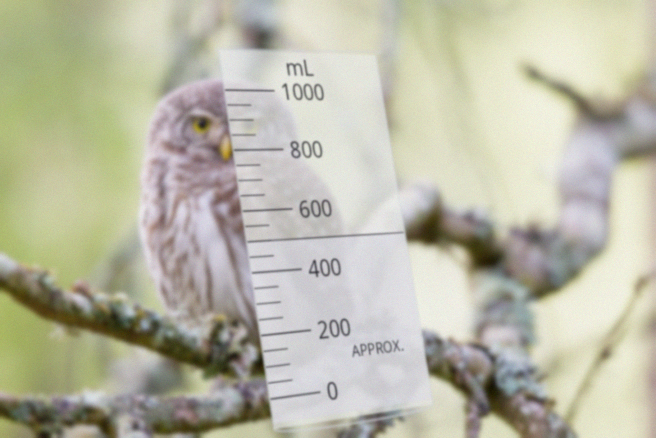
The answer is value=500 unit=mL
